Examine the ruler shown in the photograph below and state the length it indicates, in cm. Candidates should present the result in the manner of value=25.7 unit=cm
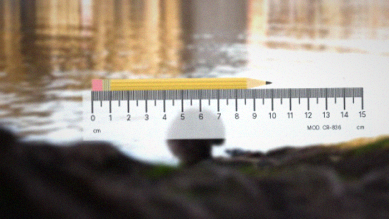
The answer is value=10 unit=cm
